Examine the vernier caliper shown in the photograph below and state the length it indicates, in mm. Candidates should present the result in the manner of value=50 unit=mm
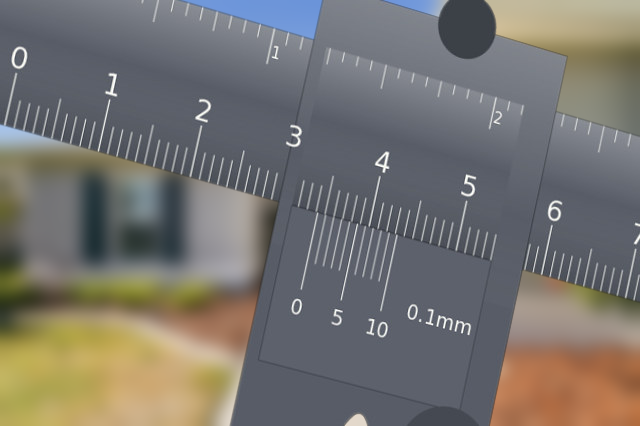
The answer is value=34.2 unit=mm
